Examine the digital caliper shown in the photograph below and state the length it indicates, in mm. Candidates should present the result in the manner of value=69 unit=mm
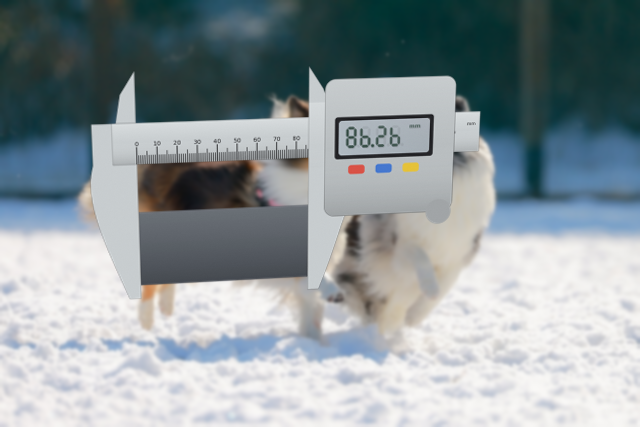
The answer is value=86.26 unit=mm
